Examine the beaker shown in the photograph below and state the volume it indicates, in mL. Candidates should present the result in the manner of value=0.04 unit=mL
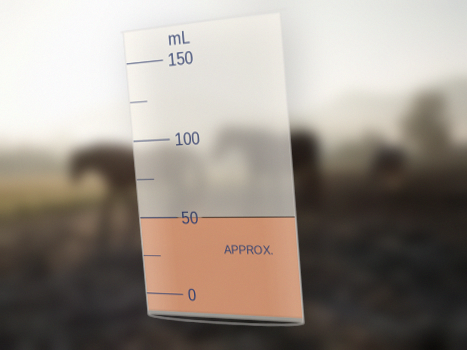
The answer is value=50 unit=mL
